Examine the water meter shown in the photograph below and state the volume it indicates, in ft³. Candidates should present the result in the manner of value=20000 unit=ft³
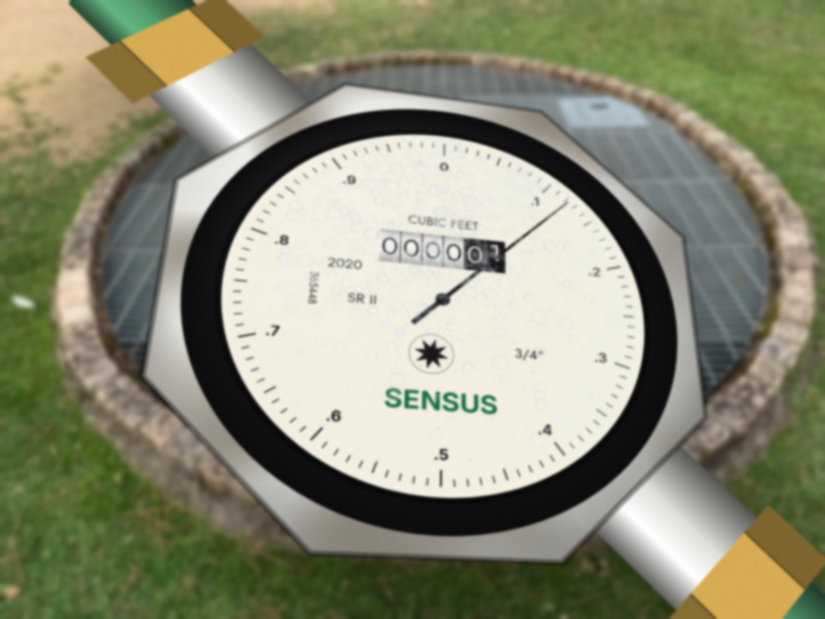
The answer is value=1.12 unit=ft³
